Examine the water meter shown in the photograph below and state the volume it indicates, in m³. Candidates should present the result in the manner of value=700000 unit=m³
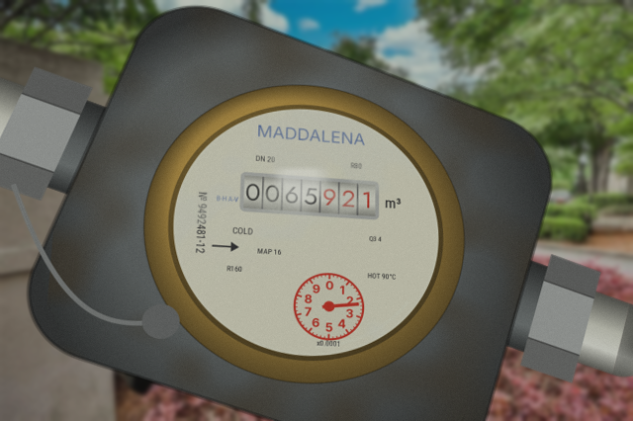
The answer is value=65.9212 unit=m³
